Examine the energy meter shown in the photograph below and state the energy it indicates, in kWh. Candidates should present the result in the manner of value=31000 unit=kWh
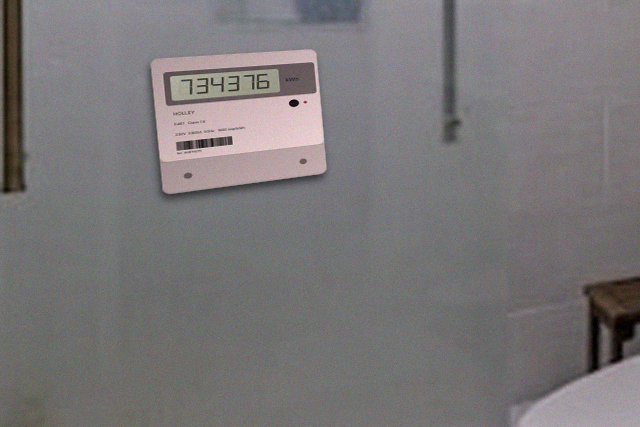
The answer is value=734376 unit=kWh
